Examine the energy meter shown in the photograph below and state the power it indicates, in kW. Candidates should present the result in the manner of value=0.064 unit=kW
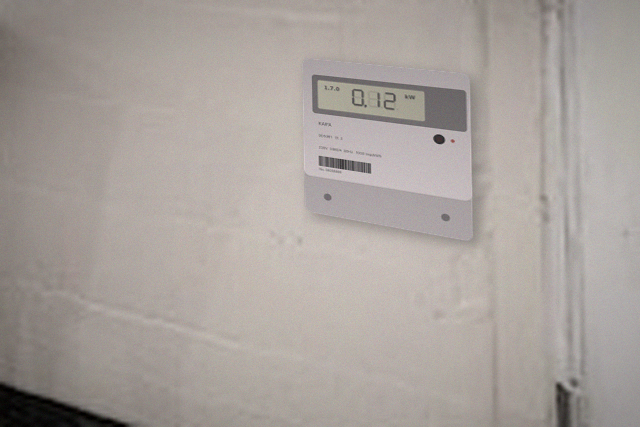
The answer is value=0.12 unit=kW
